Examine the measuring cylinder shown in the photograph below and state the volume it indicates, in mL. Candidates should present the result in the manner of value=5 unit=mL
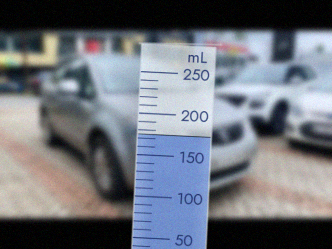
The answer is value=175 unit=mL
